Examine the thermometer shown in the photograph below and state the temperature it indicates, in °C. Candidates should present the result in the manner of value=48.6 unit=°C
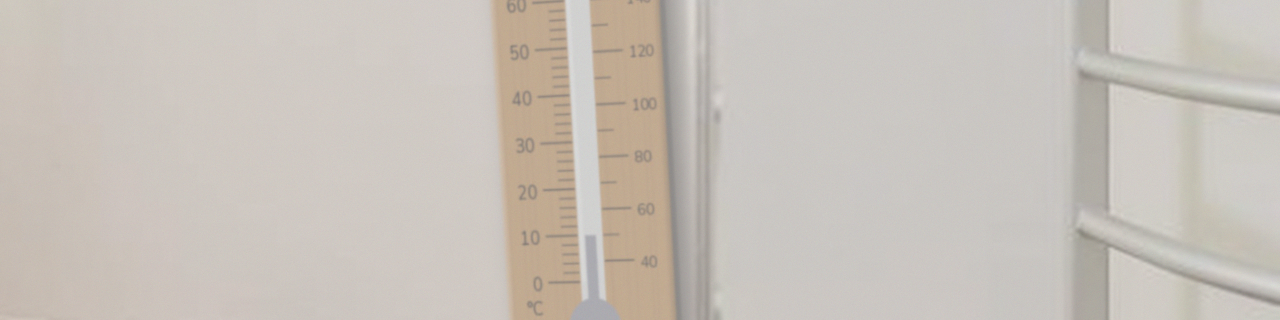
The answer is value=10 unit=°C
